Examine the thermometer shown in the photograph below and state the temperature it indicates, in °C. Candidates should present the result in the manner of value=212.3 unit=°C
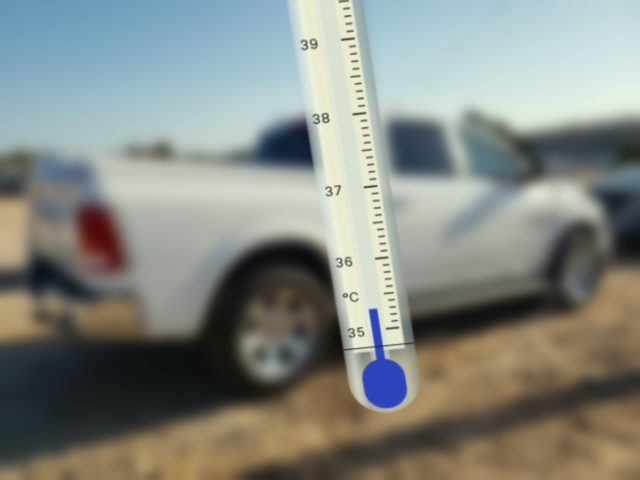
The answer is value=35.3 unit=°C
